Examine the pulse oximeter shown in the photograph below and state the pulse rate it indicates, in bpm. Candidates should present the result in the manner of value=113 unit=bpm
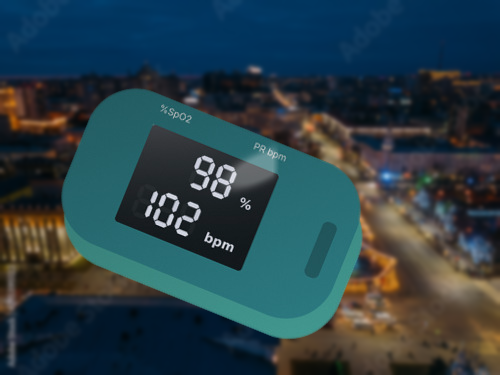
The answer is value=102 unit=bpm
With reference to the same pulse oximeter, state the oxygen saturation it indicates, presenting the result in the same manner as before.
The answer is value=98 unit=%
